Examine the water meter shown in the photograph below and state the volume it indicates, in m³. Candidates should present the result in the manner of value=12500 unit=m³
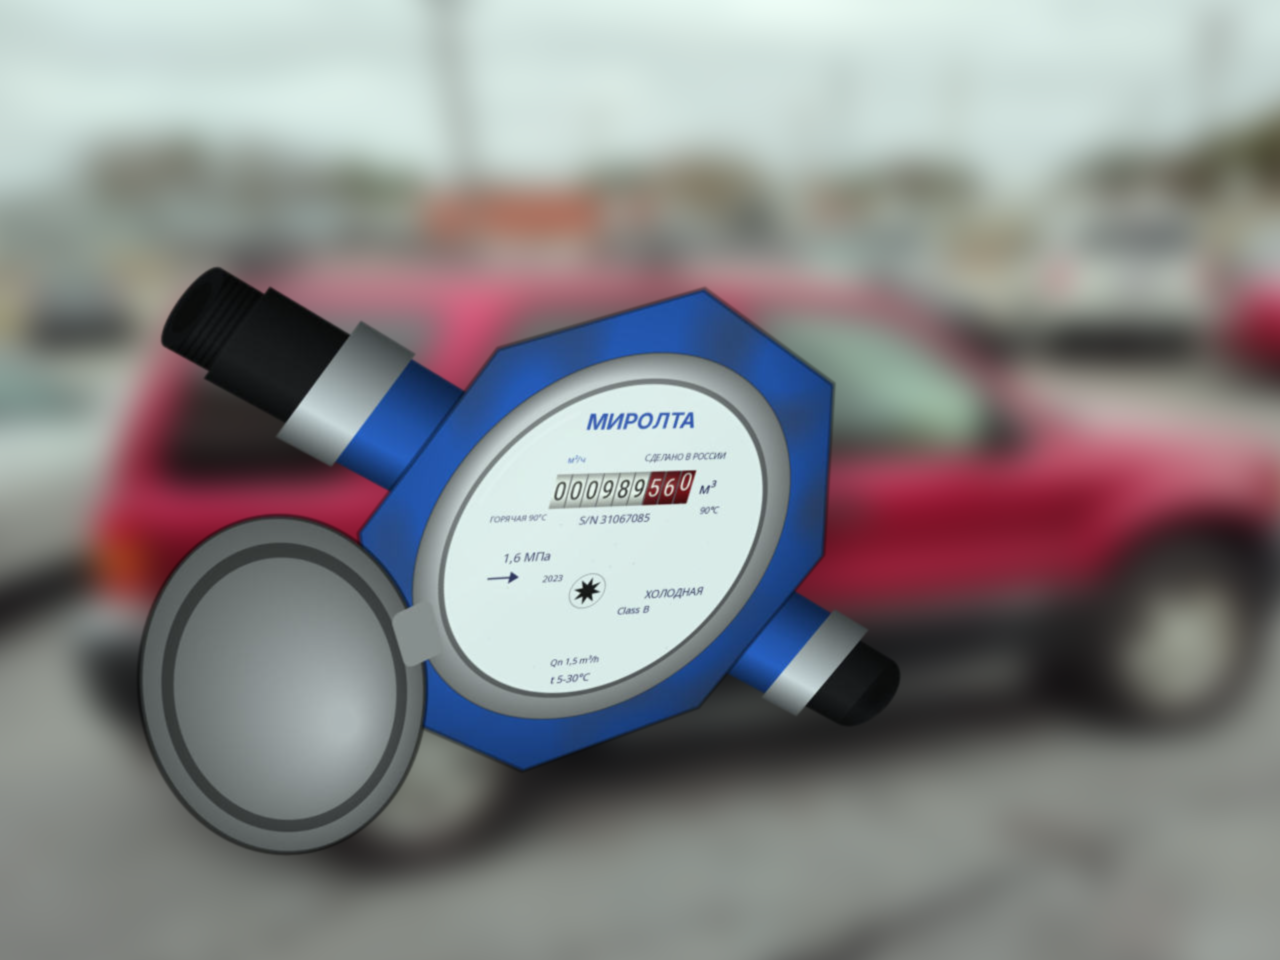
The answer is value=989.560 unit=m³
